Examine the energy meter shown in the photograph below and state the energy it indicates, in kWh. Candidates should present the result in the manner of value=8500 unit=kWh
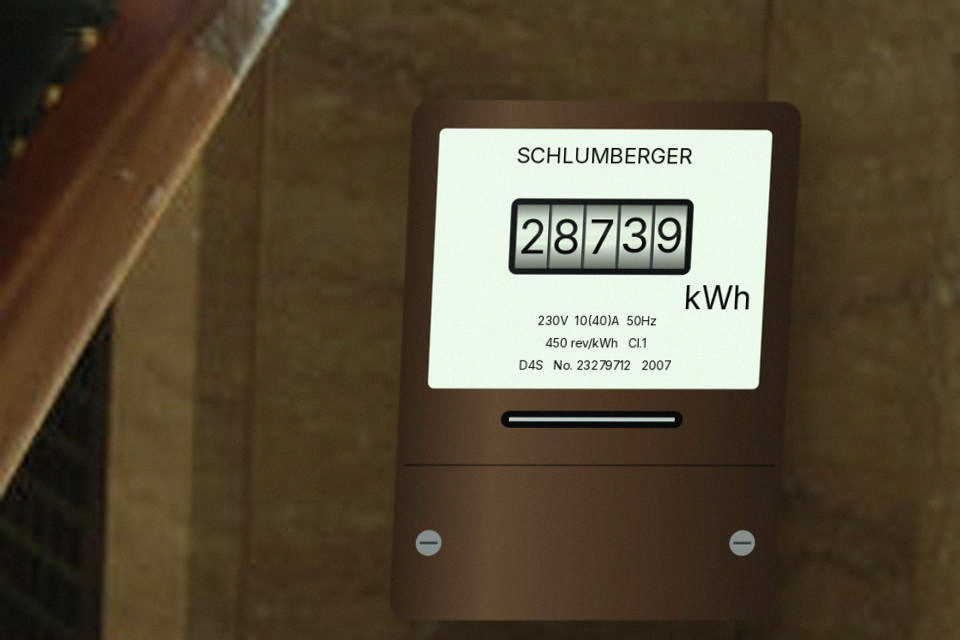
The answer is value=28739 unit=kWh
